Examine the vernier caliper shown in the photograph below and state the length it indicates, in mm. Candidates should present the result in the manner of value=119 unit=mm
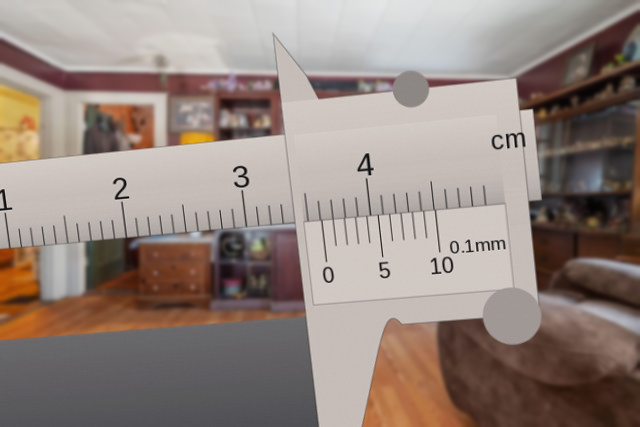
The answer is value=36.1 unit=mm
